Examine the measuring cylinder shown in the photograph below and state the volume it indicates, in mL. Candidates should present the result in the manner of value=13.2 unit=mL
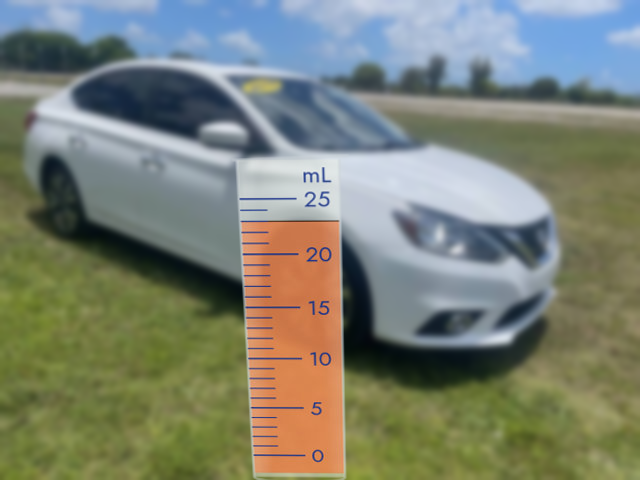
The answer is value=23 unit=mL
